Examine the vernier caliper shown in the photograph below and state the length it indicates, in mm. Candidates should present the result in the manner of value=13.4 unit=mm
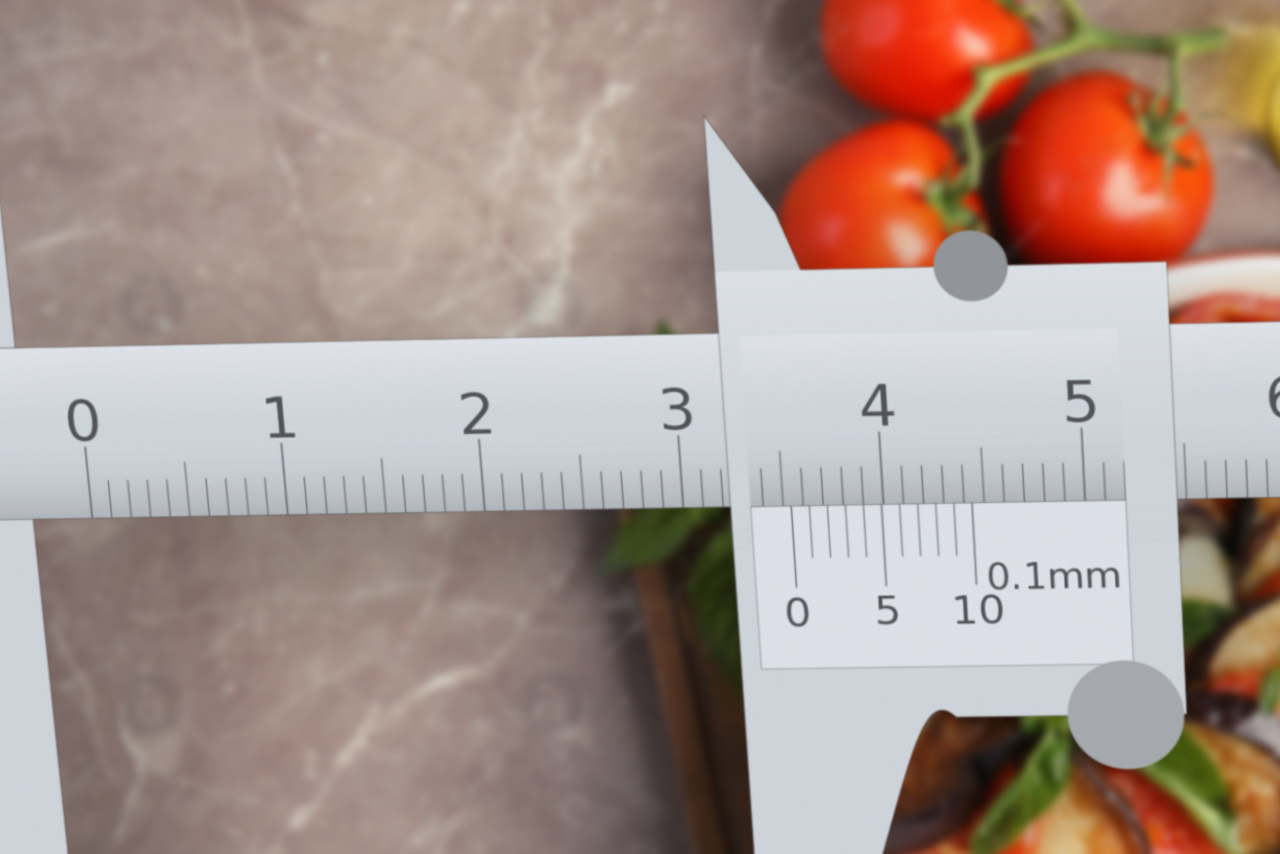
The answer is value=35.4 unit=mm
